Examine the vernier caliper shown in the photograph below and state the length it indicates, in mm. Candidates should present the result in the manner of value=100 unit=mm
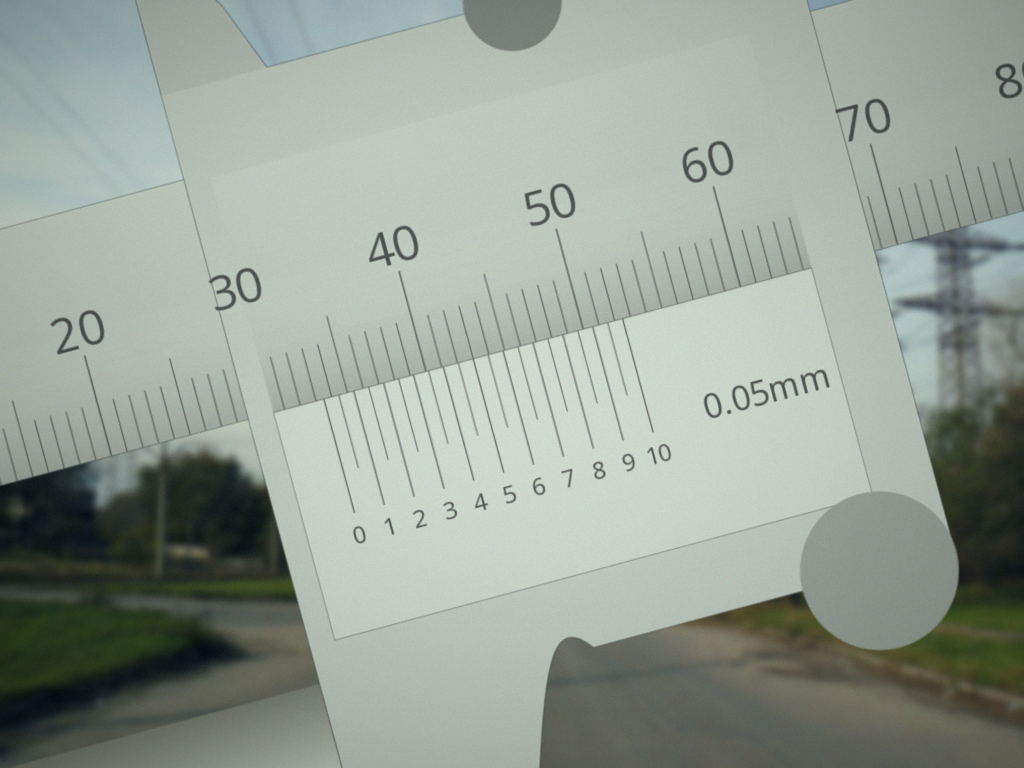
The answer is value=33.5 unit=mm
